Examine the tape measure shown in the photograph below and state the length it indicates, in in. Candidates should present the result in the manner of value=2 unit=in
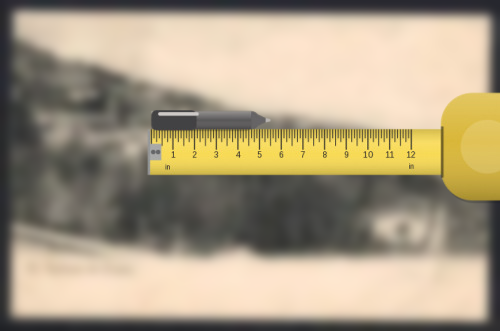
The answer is value=5.5 unit=in
